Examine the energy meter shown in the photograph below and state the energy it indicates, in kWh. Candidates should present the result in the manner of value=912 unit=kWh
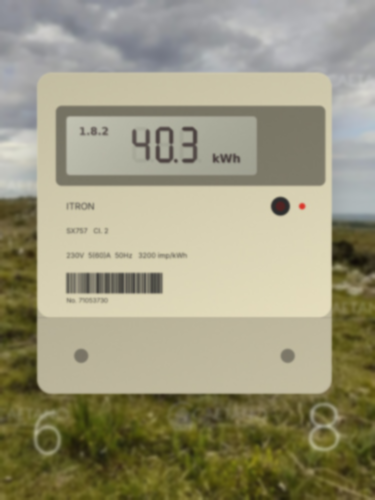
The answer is value=40.3 unit=kWh
